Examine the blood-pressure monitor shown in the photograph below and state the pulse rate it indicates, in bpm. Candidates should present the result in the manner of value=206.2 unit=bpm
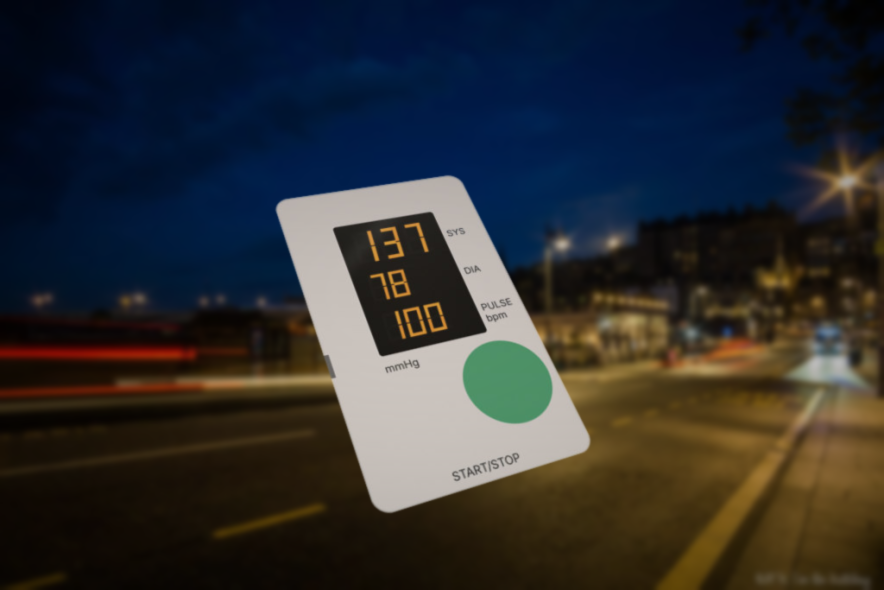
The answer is value=100 unit=bpm
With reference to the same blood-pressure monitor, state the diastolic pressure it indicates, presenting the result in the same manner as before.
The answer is value=78 unit=mmHg
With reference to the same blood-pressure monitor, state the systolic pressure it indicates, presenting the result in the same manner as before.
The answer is value=137 unit=mmHg
